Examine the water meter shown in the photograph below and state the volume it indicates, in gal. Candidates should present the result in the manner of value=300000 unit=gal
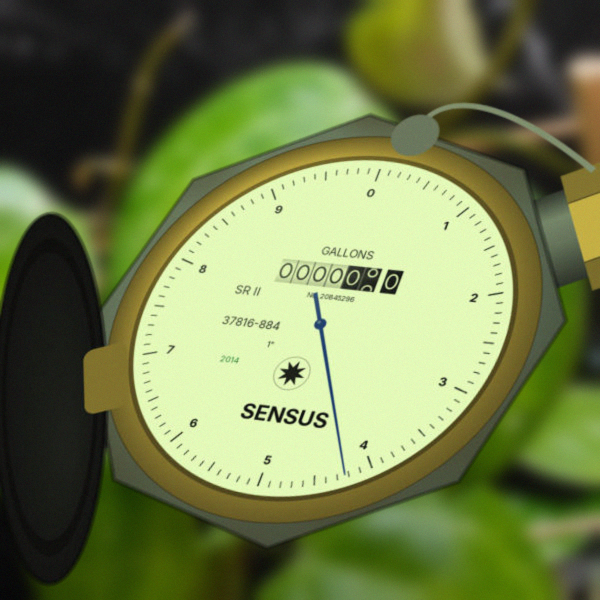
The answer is value=84.2 unit=gal
